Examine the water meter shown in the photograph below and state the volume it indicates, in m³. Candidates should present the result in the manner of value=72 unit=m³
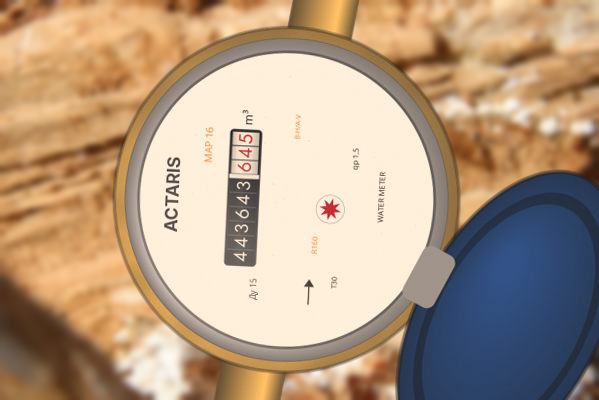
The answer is value=443643.645 unit=m³
